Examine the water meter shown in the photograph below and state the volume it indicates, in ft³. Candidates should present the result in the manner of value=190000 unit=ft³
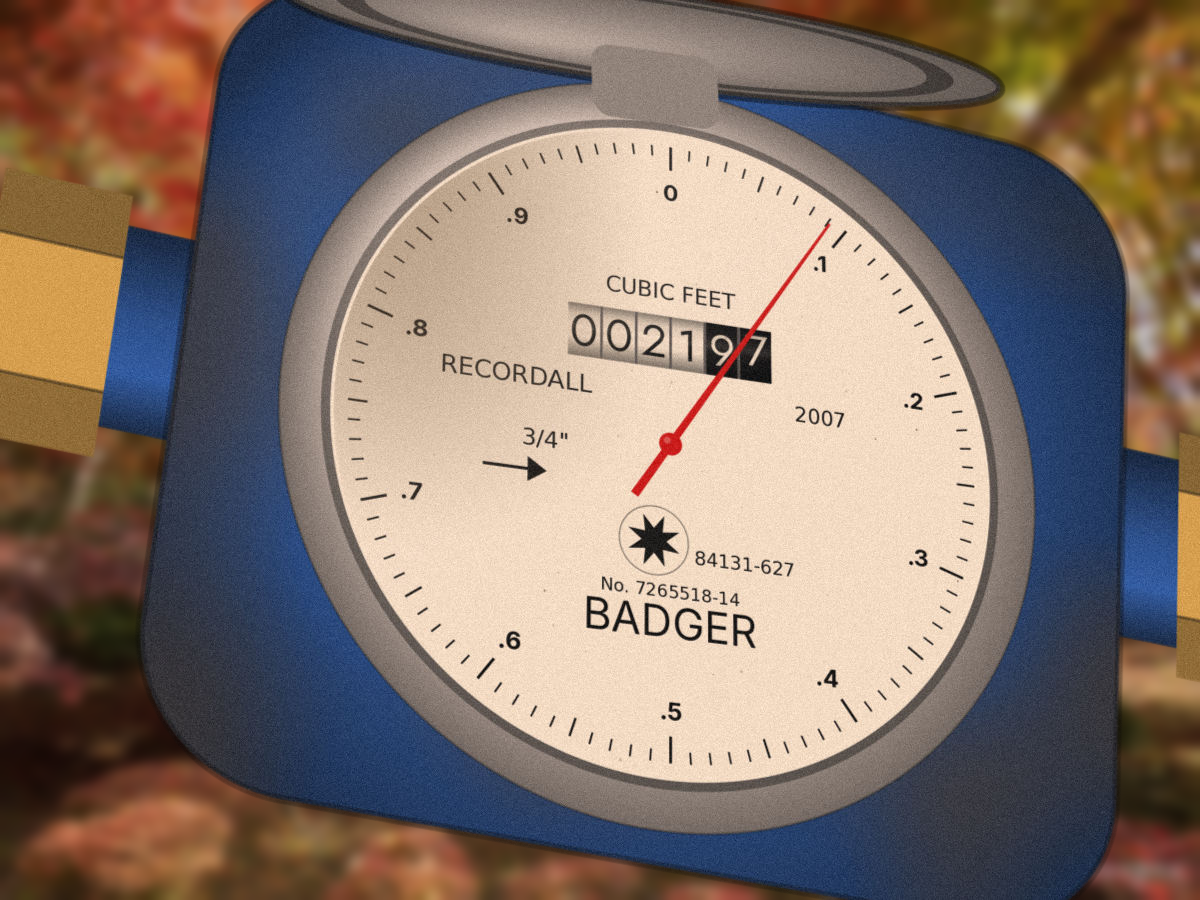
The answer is value=2197.09 unit=ft³
